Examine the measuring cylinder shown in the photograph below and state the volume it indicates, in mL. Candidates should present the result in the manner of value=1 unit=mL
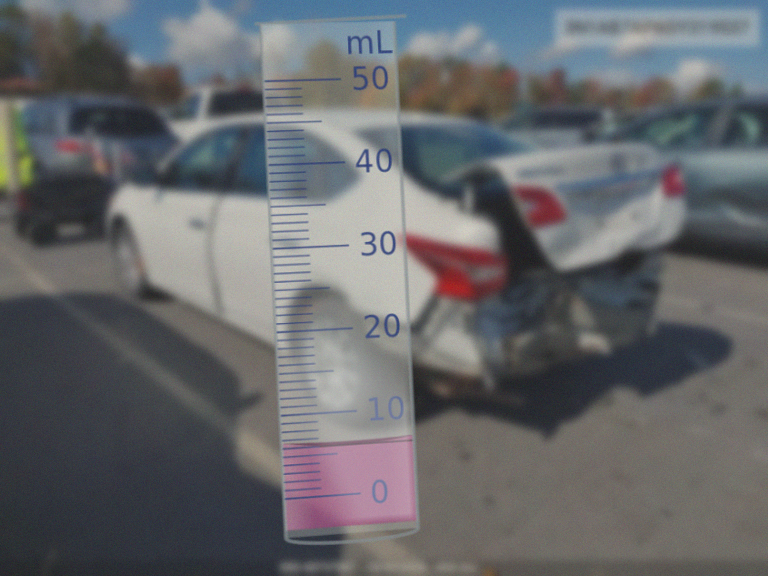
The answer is value=6 unit=mL
